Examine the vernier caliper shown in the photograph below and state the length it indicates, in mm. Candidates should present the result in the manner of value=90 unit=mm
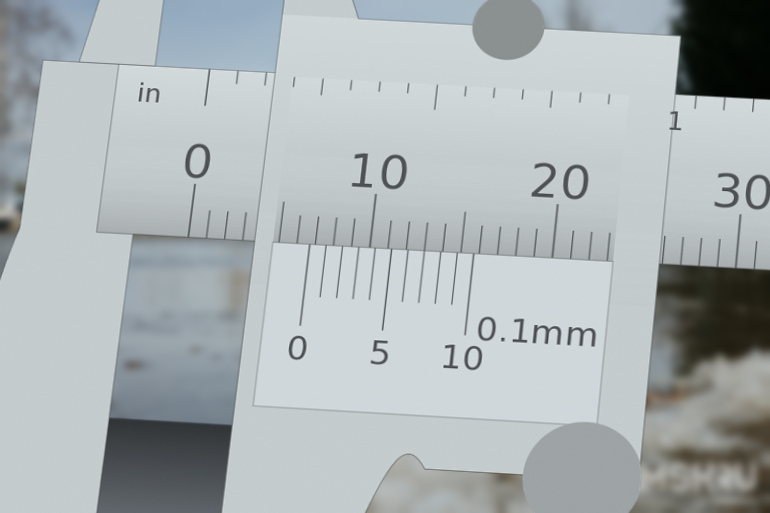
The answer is value=6.7 unit=mm
